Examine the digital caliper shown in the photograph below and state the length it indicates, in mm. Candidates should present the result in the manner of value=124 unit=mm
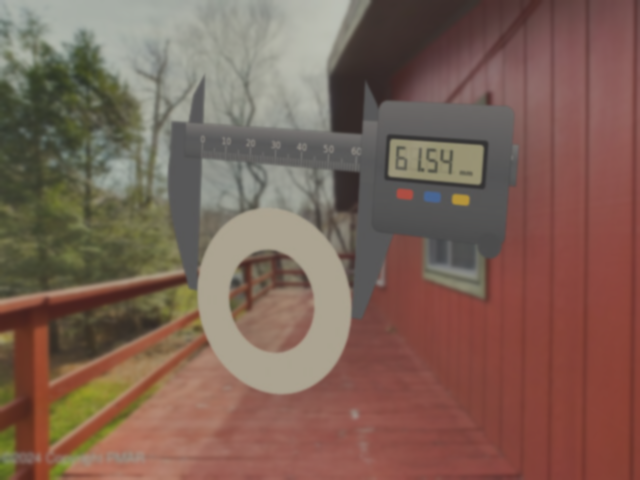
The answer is value=61.54 unit=mm
